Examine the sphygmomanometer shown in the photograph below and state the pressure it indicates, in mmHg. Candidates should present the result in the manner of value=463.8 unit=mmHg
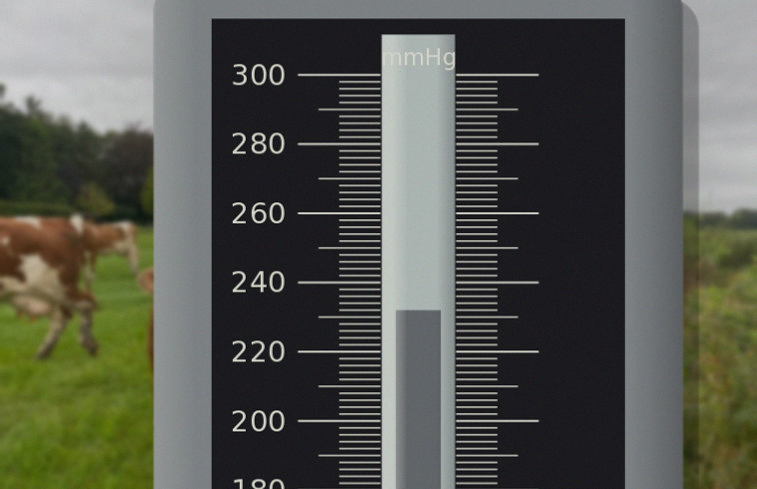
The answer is value=232 unit=mmHg
